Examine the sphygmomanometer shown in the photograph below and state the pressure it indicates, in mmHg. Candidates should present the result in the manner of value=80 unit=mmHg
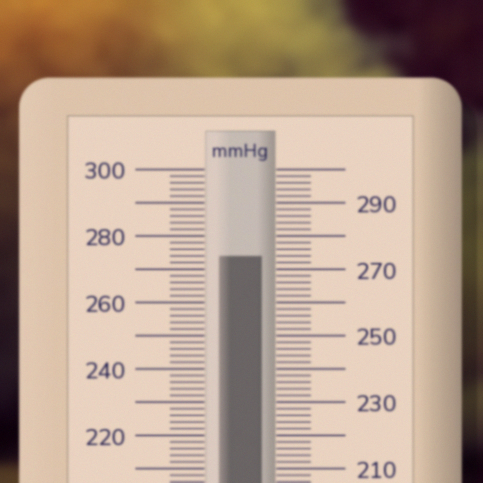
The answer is value=274 unit=mmHg
